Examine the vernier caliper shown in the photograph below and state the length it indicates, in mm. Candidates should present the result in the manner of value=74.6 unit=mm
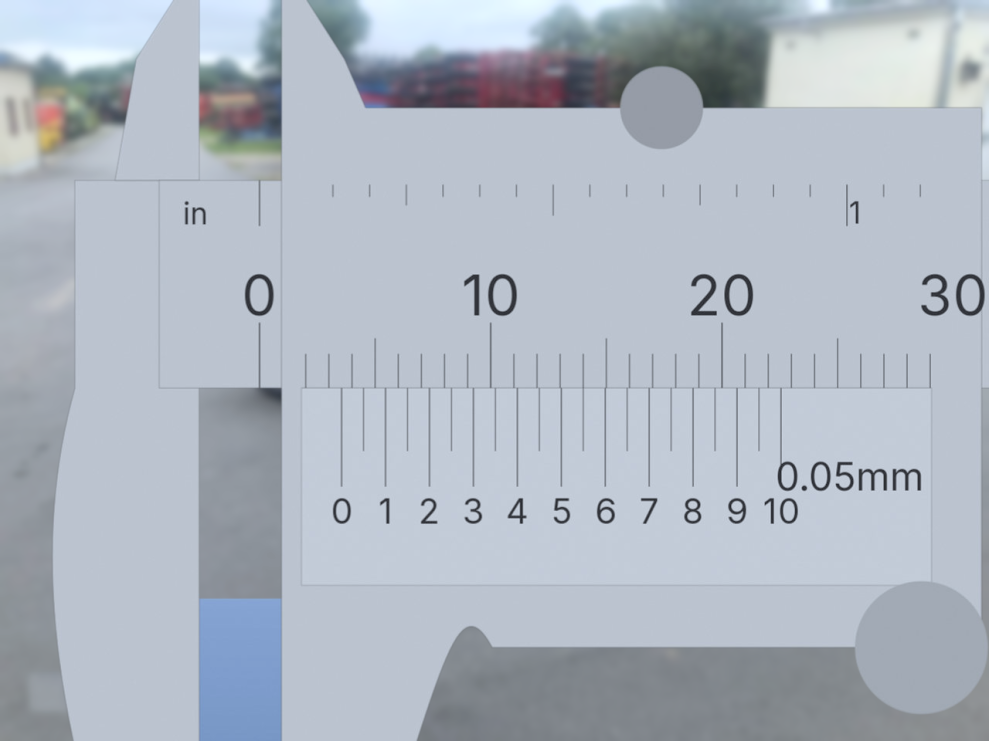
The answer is value=3.55 unit=mm
